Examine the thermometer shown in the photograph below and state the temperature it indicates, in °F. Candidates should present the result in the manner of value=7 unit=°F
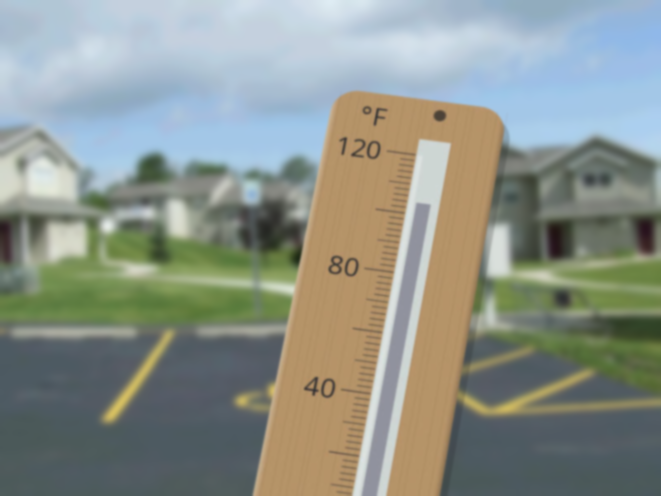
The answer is value=104 unit=°F
